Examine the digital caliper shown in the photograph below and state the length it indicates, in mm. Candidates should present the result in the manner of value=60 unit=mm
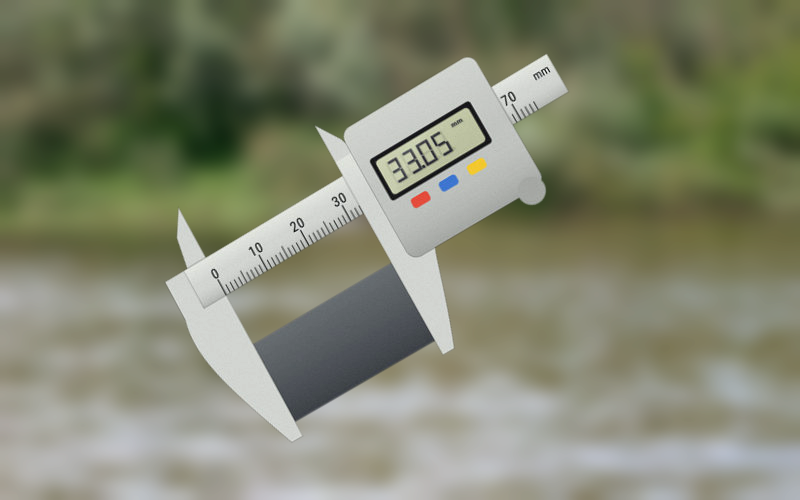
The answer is value=33.05 unit=mm
